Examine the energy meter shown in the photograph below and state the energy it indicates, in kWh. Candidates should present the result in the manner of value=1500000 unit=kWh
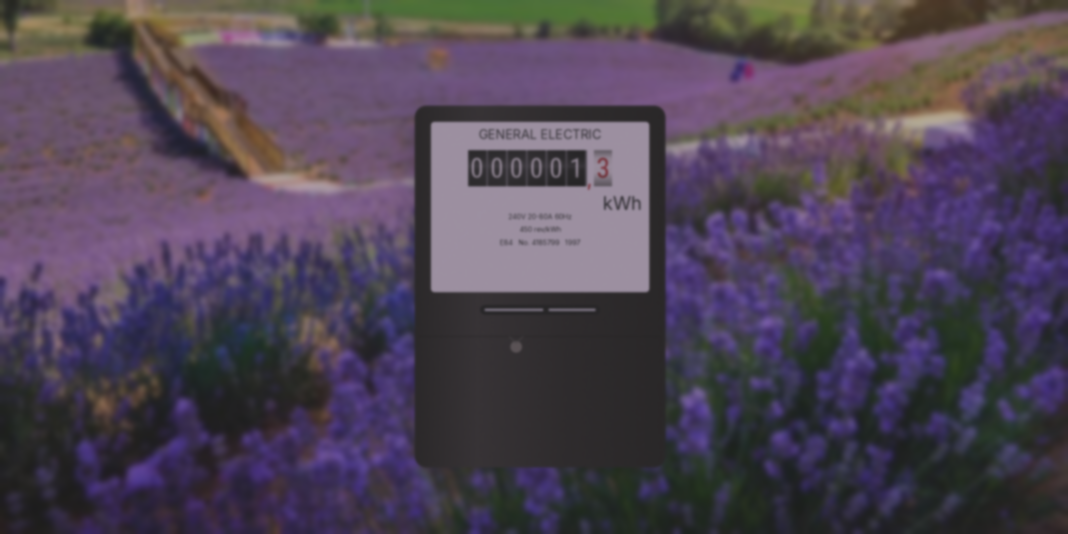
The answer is value=1.3 unit=kWh
